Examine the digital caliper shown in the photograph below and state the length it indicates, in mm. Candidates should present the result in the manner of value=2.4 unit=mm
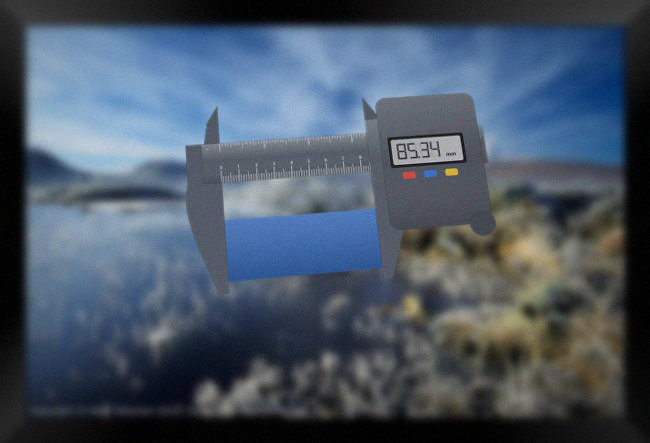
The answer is value=85.34 unit=mm
